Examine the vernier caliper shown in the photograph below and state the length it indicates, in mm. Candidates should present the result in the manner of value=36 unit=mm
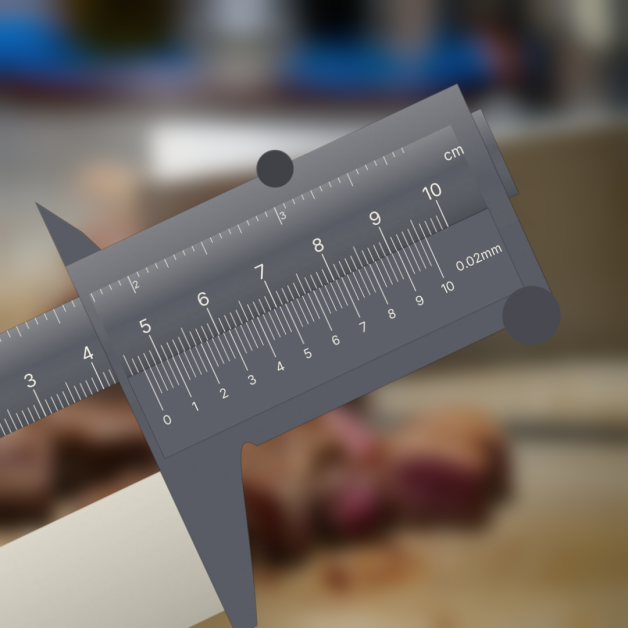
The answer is value=47.0 unit=mm
